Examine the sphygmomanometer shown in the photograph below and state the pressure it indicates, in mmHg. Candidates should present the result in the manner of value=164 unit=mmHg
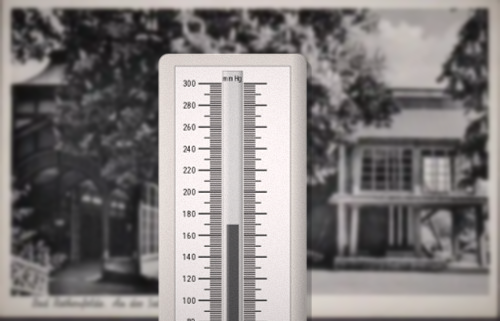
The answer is value=170 unit=mmHg
